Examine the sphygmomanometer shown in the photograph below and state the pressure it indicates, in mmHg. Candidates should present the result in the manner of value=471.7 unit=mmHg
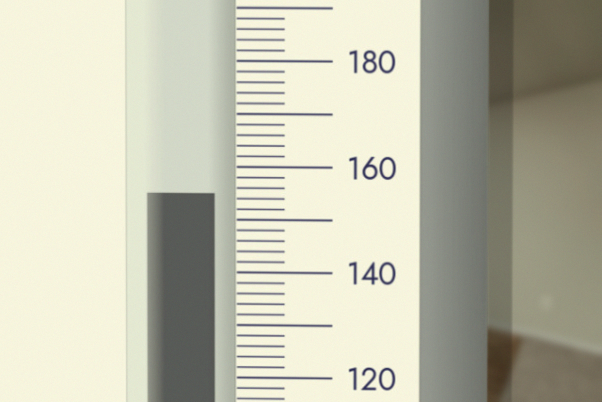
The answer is value=155 unit=mmHg
